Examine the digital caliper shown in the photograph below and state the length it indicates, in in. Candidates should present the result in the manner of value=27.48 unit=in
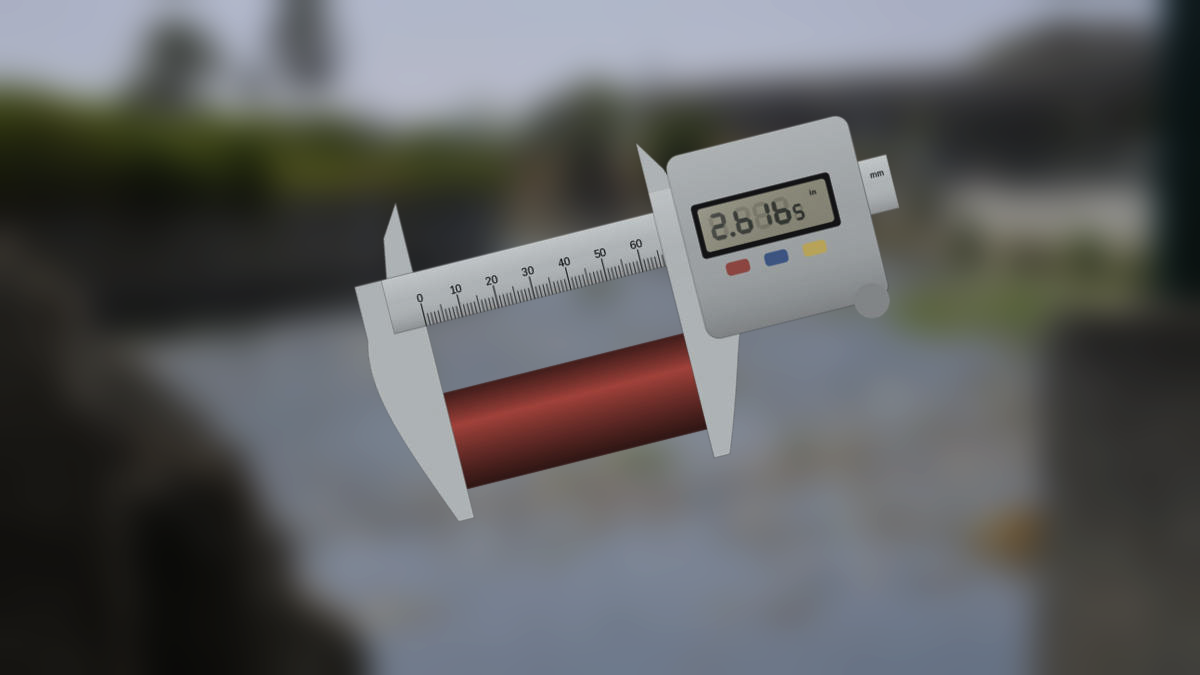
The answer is value=2.6165 unit=in
